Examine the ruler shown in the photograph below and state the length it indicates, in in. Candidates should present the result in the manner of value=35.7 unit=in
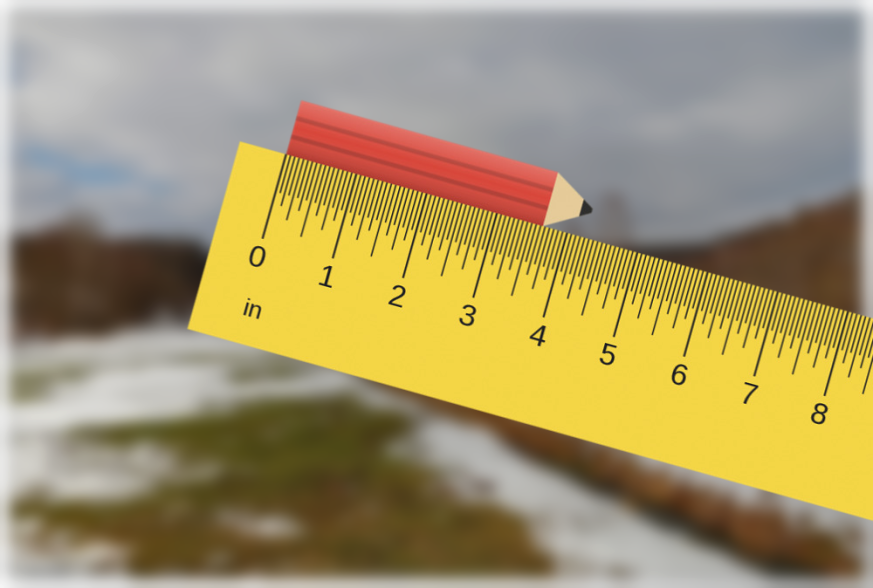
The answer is value=4.25 unit=in
